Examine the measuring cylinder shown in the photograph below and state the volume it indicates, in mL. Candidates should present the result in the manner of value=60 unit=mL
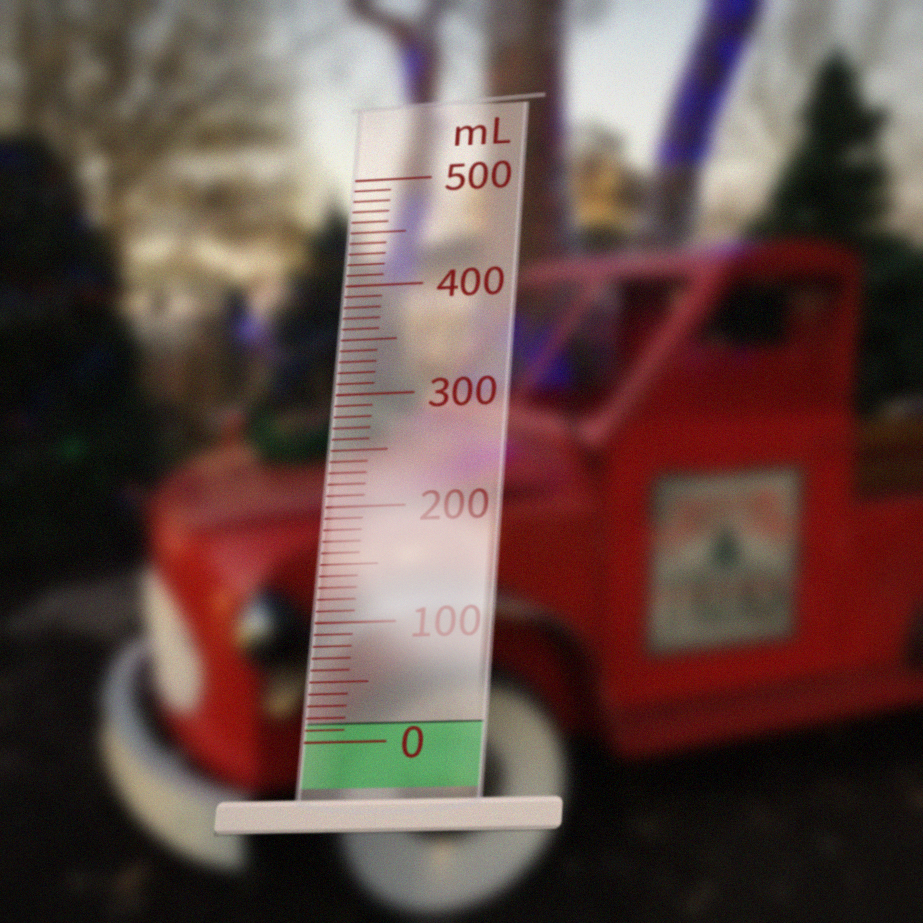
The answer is value=15 unit=mL
